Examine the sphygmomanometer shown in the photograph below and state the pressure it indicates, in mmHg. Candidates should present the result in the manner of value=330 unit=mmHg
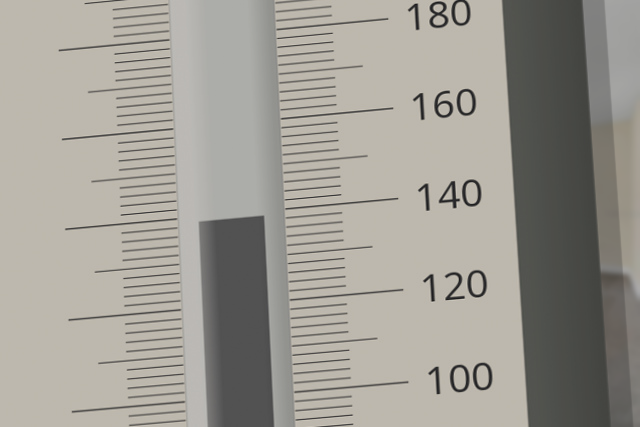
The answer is value=139 unit=mmHg
